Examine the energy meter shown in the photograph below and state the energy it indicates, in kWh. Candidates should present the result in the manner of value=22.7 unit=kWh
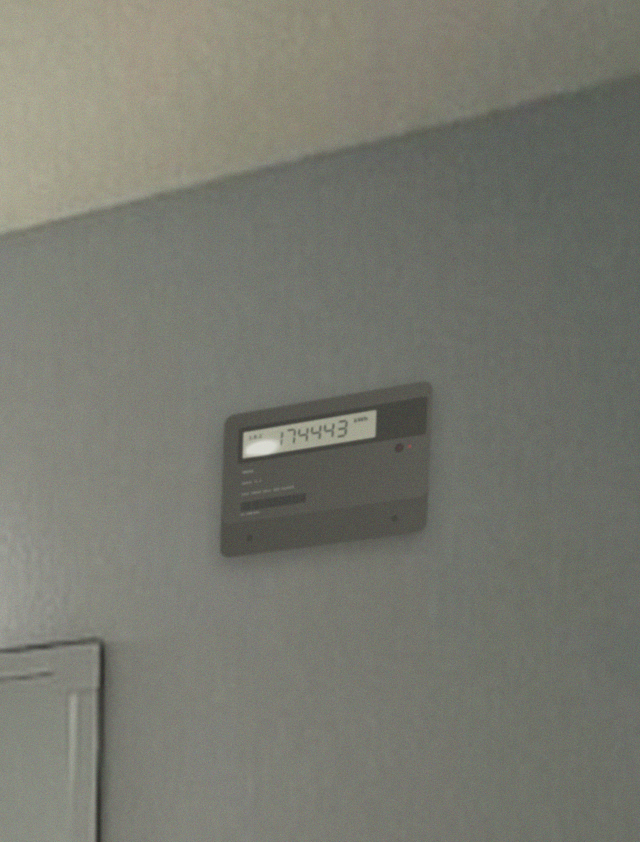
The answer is value=174443 unit=kWh
